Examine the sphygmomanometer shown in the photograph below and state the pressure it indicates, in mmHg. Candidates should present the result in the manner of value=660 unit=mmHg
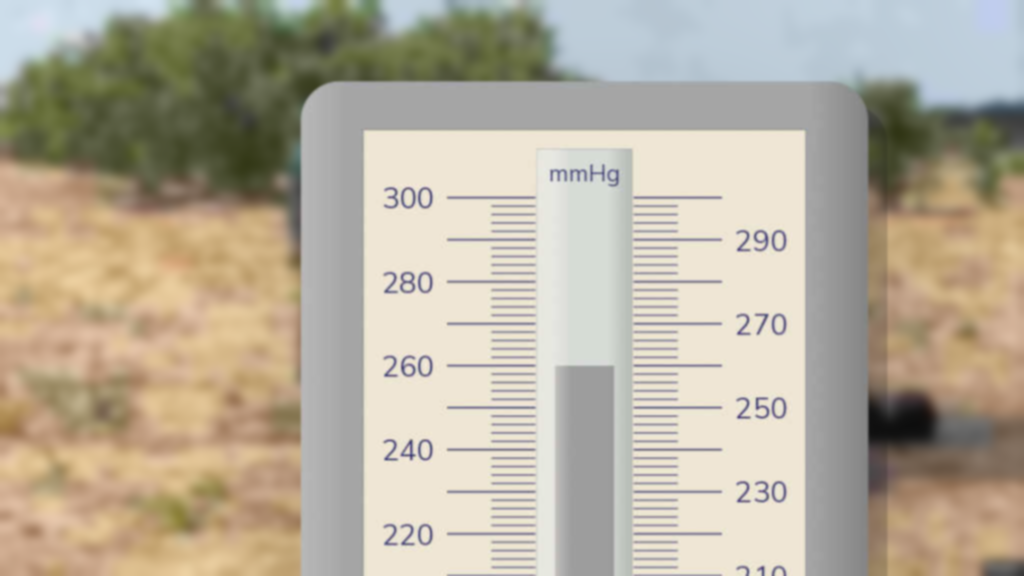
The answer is value=260 unit=mmHg
